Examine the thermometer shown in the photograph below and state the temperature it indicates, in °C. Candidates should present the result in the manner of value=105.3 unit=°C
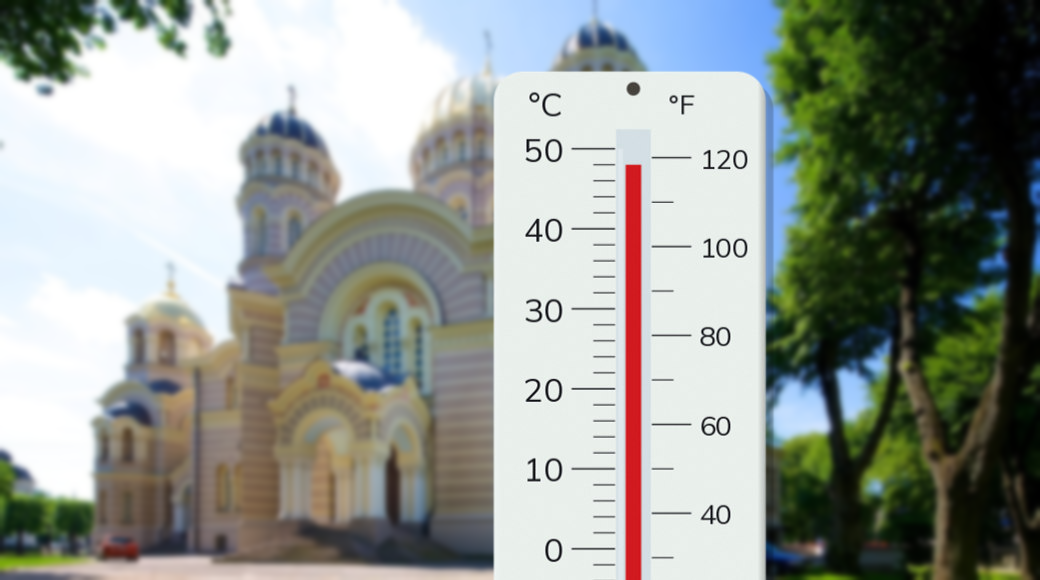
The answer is value=48 unit=°C
